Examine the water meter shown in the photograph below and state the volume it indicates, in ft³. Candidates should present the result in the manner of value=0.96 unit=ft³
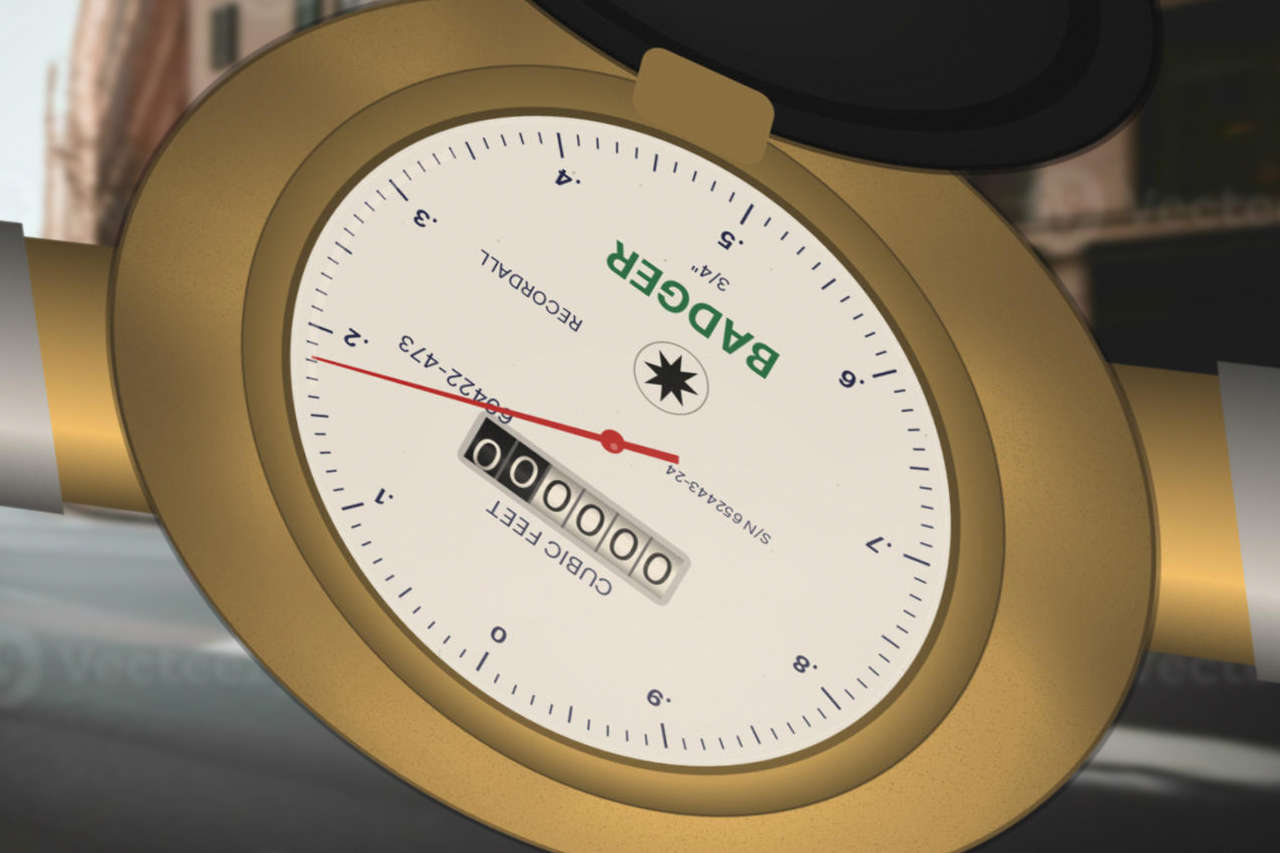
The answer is value=0.18 unit=ft³
